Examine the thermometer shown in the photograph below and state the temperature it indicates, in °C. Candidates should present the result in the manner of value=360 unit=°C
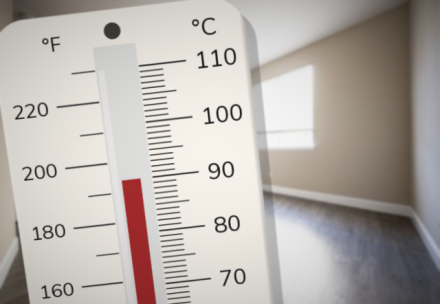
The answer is value=90 unit=°C
